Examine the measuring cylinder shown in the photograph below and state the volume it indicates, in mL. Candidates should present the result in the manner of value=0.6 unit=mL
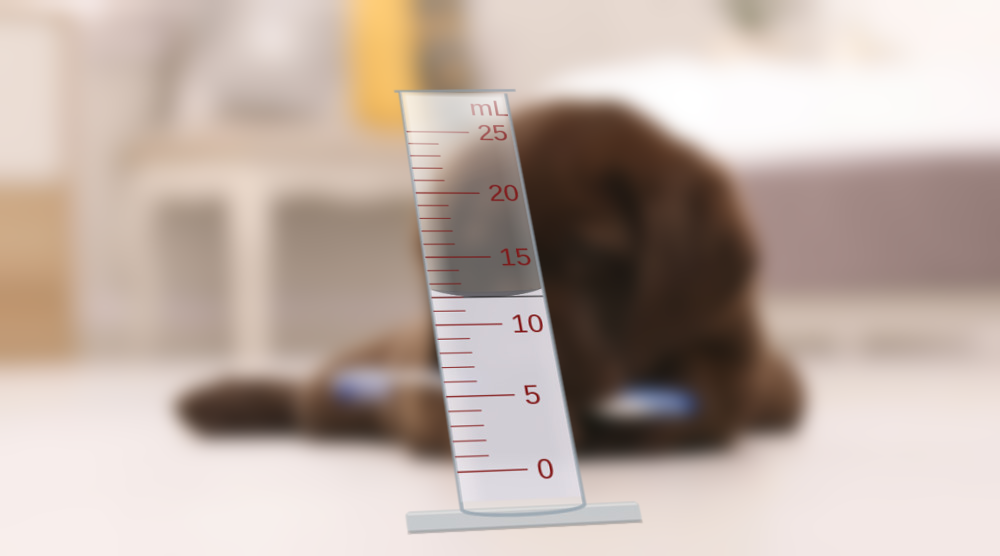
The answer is value=12 unit=mL
